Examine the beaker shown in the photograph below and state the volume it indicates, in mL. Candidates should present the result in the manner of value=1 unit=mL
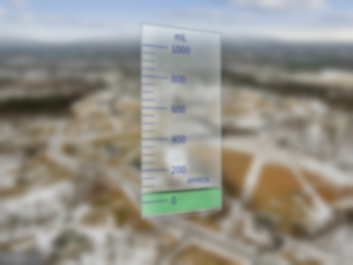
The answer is value=50 unit=mL
